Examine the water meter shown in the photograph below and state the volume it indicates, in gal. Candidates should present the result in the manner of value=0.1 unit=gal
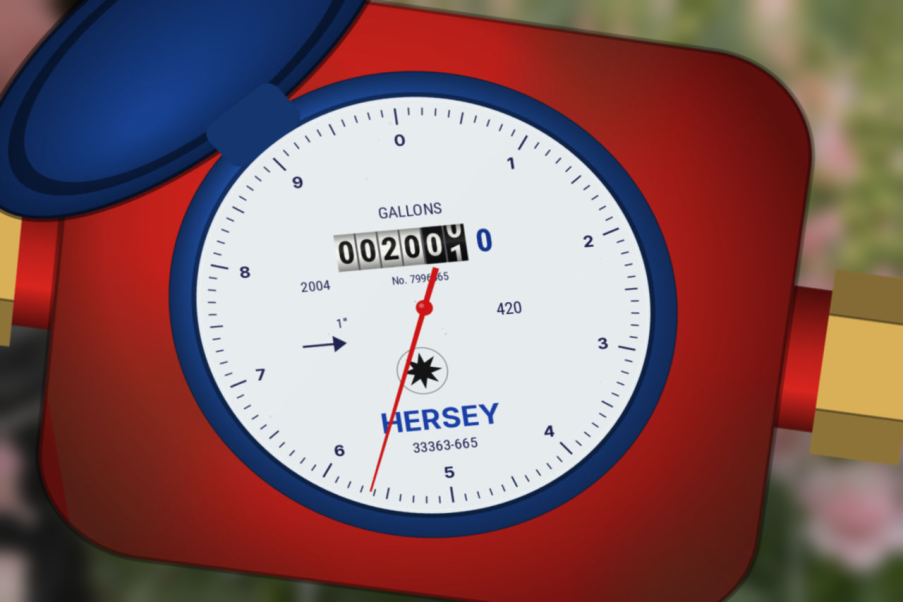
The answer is value=20005.6 unit=gal
